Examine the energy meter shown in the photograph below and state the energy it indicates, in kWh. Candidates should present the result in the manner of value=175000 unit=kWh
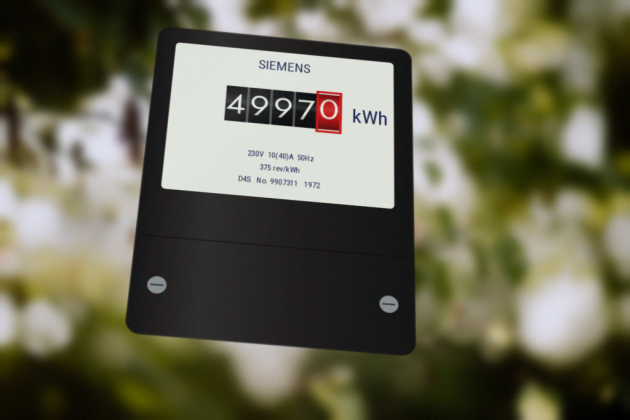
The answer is value=4997.0 unit=kWh
